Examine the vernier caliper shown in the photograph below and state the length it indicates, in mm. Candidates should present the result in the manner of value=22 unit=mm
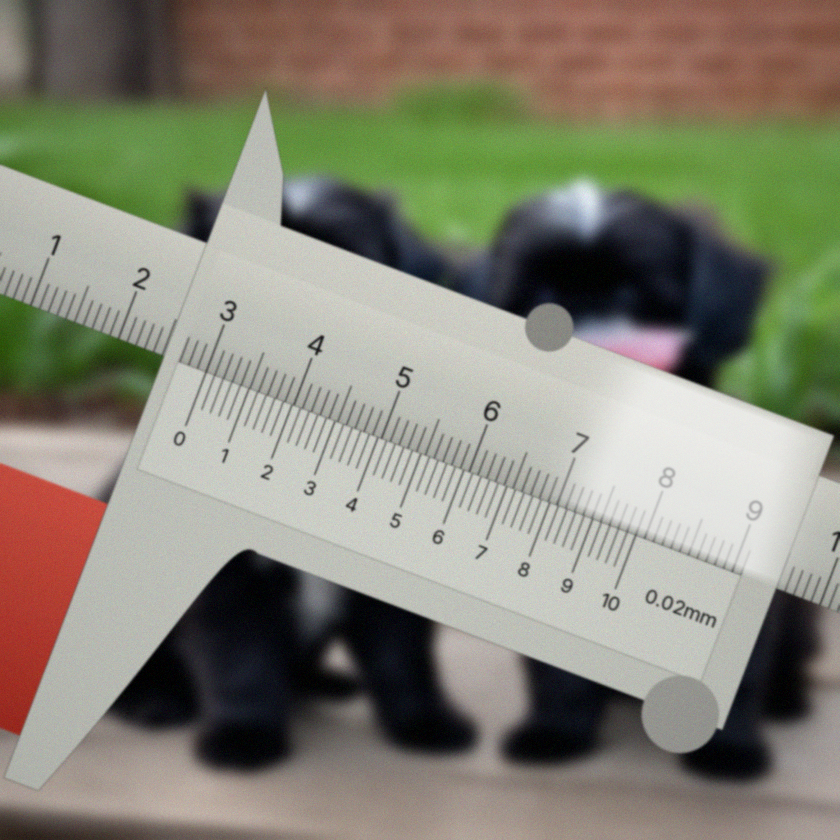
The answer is value=30.0 unit=mm
